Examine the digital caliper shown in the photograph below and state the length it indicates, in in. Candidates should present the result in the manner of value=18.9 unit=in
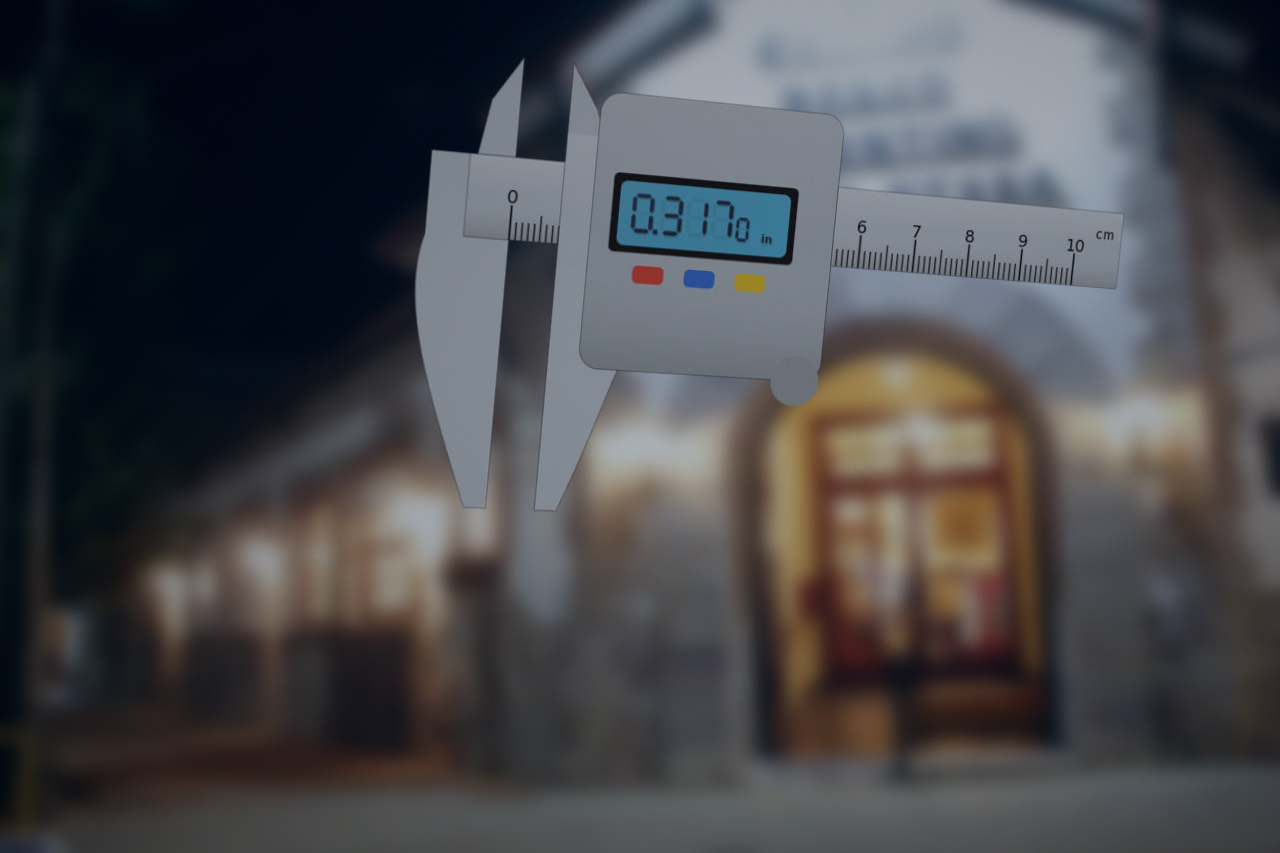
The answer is value=0.3170 unit=in
